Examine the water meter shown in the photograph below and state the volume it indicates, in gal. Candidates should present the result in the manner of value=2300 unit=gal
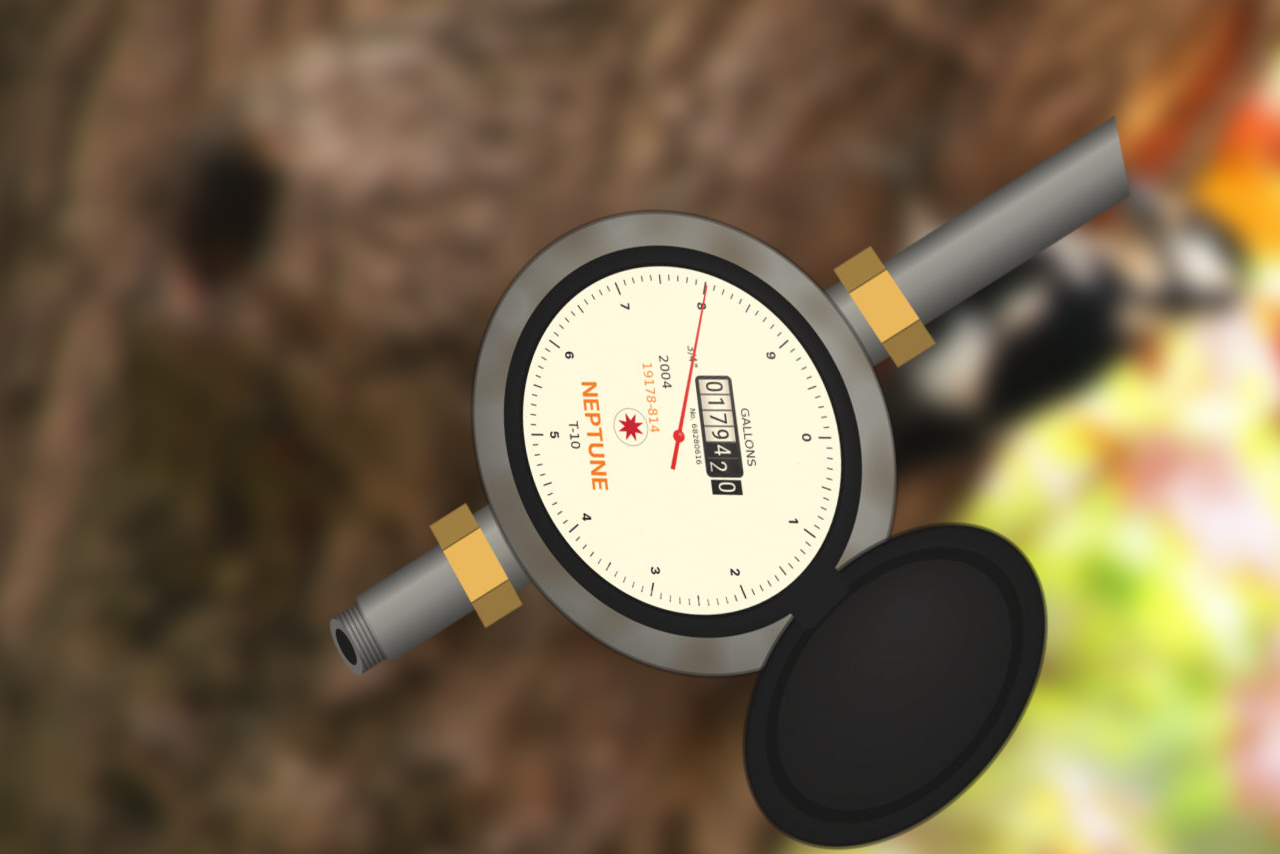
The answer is value=179418.0 unit=gal
